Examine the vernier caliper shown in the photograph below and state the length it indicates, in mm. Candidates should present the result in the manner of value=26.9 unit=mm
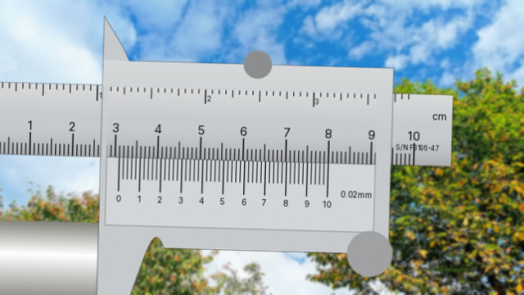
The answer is value=31.0 unit=mm
